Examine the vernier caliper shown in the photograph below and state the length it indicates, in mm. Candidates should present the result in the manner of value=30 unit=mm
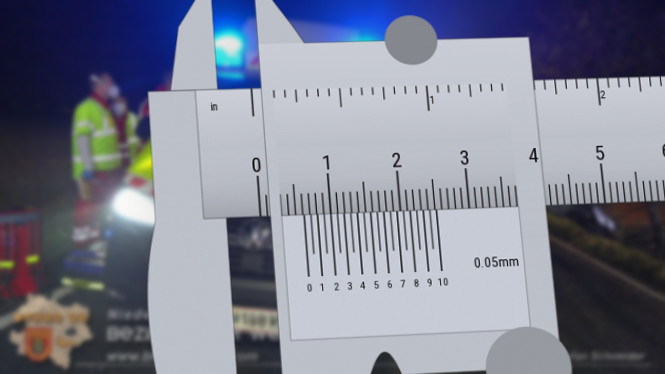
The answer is value=6.2 unit=mm
